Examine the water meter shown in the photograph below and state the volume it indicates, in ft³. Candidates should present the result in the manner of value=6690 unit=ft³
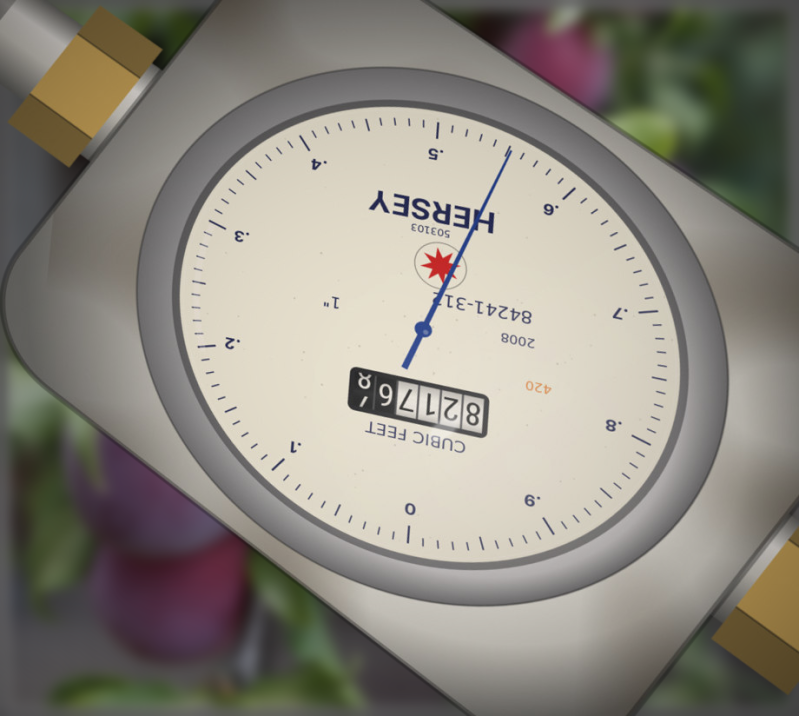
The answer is value=821767.55 unit=ft³
